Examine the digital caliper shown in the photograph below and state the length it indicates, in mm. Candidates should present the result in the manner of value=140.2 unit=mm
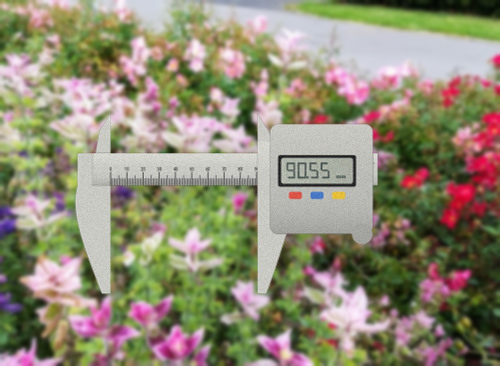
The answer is value=90.55 unit=mm
